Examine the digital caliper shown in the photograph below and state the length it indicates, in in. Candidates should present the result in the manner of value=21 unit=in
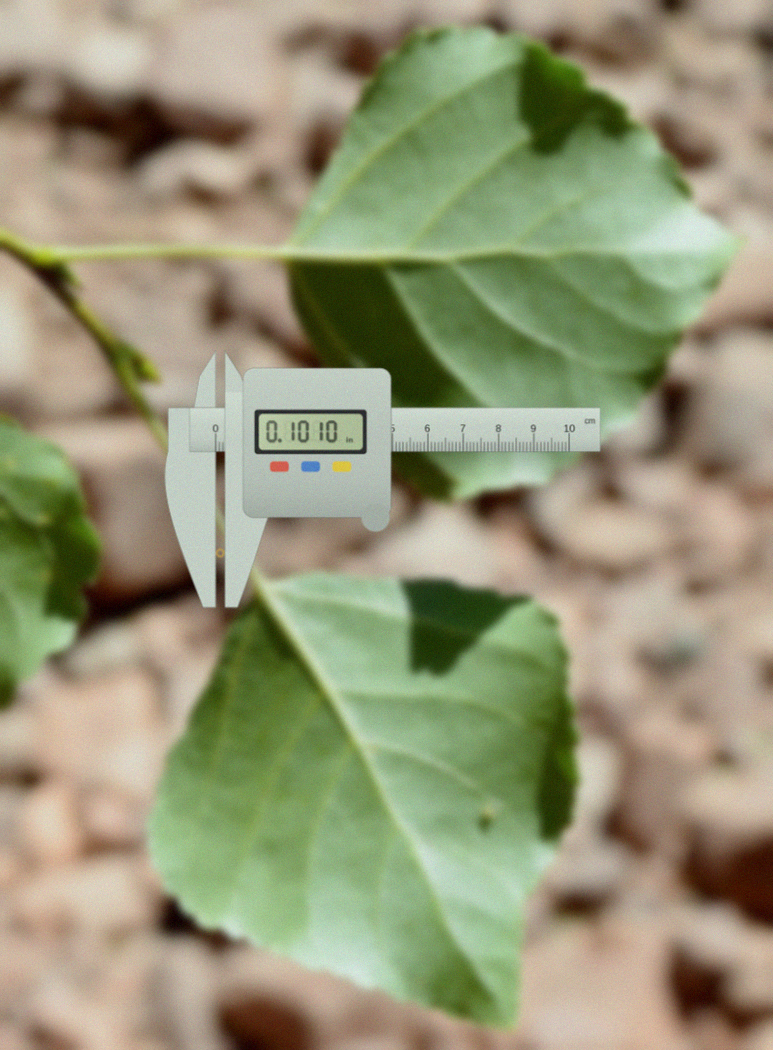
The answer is value=0.1010 unit=in
